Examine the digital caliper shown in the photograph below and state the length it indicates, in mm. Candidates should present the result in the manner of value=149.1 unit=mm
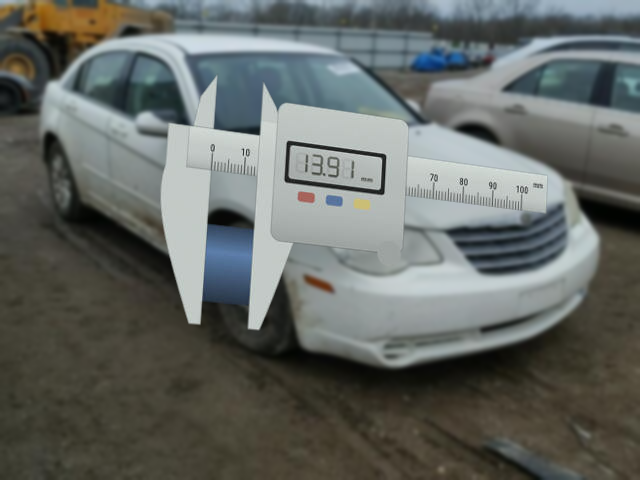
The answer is value=13.91 unit=mm
